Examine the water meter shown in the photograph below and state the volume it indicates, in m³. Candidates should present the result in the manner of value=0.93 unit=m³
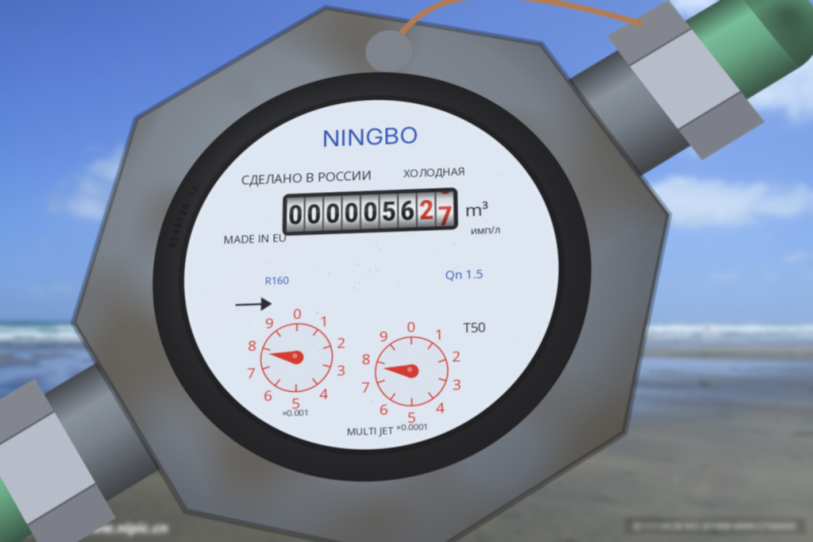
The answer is value=56.2677 unit=m³
